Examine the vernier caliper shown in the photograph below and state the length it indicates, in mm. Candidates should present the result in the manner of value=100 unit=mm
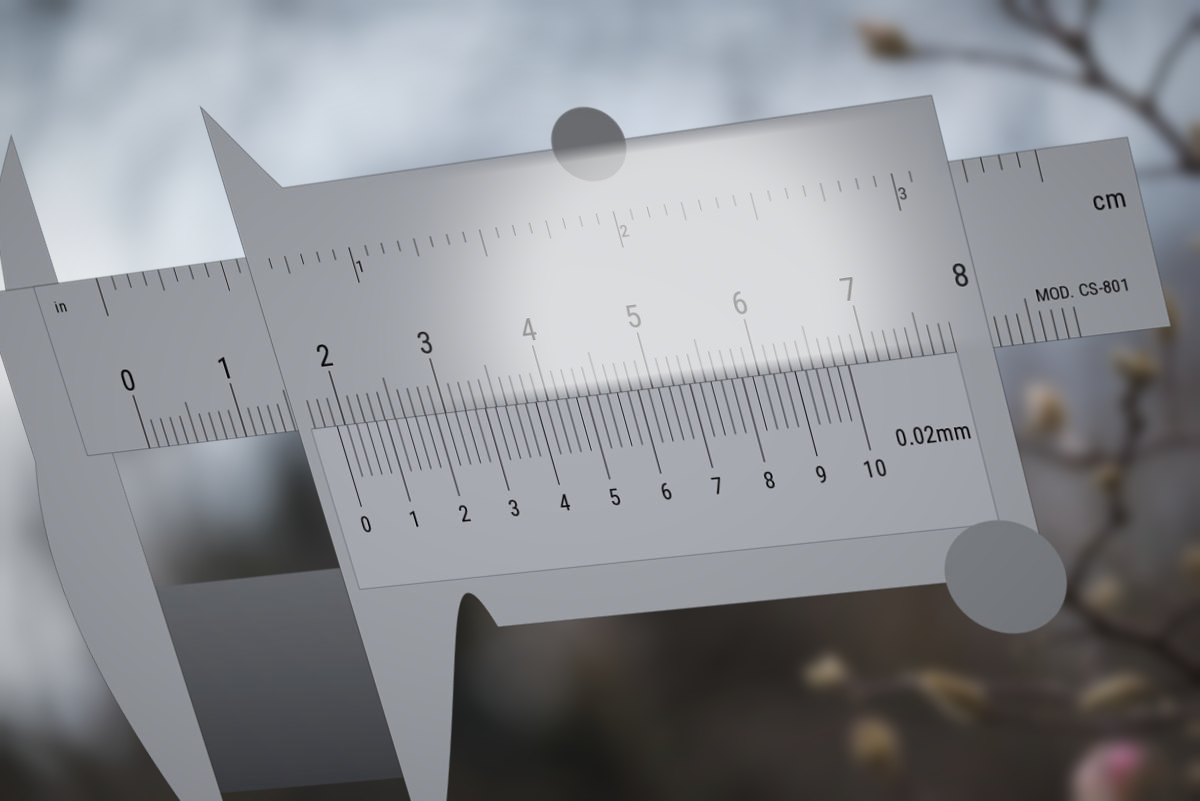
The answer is value=19.2 unit=mm
